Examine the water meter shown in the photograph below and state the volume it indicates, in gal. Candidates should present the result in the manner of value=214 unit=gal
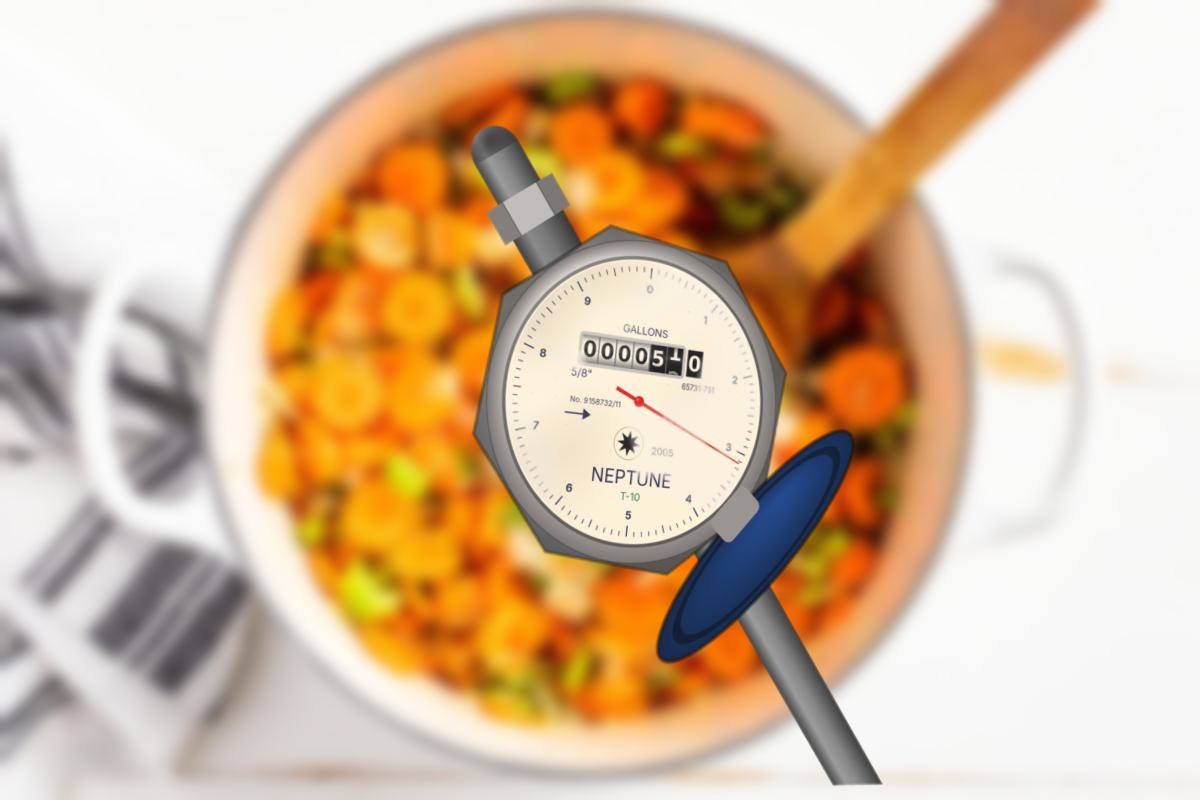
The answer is value=513.1 unit=gal
